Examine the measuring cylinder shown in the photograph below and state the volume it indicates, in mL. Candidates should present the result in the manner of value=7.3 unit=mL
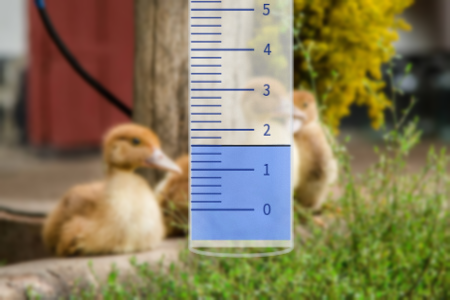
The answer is value=1.6 unit=mL
